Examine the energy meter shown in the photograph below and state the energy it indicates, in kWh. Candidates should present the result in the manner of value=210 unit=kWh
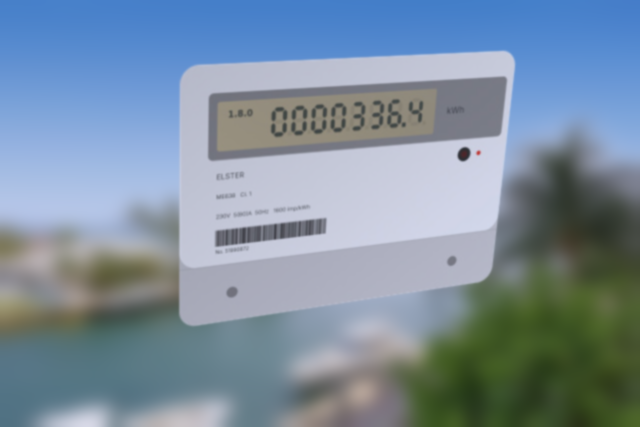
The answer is value=336.4 unit=kWh
